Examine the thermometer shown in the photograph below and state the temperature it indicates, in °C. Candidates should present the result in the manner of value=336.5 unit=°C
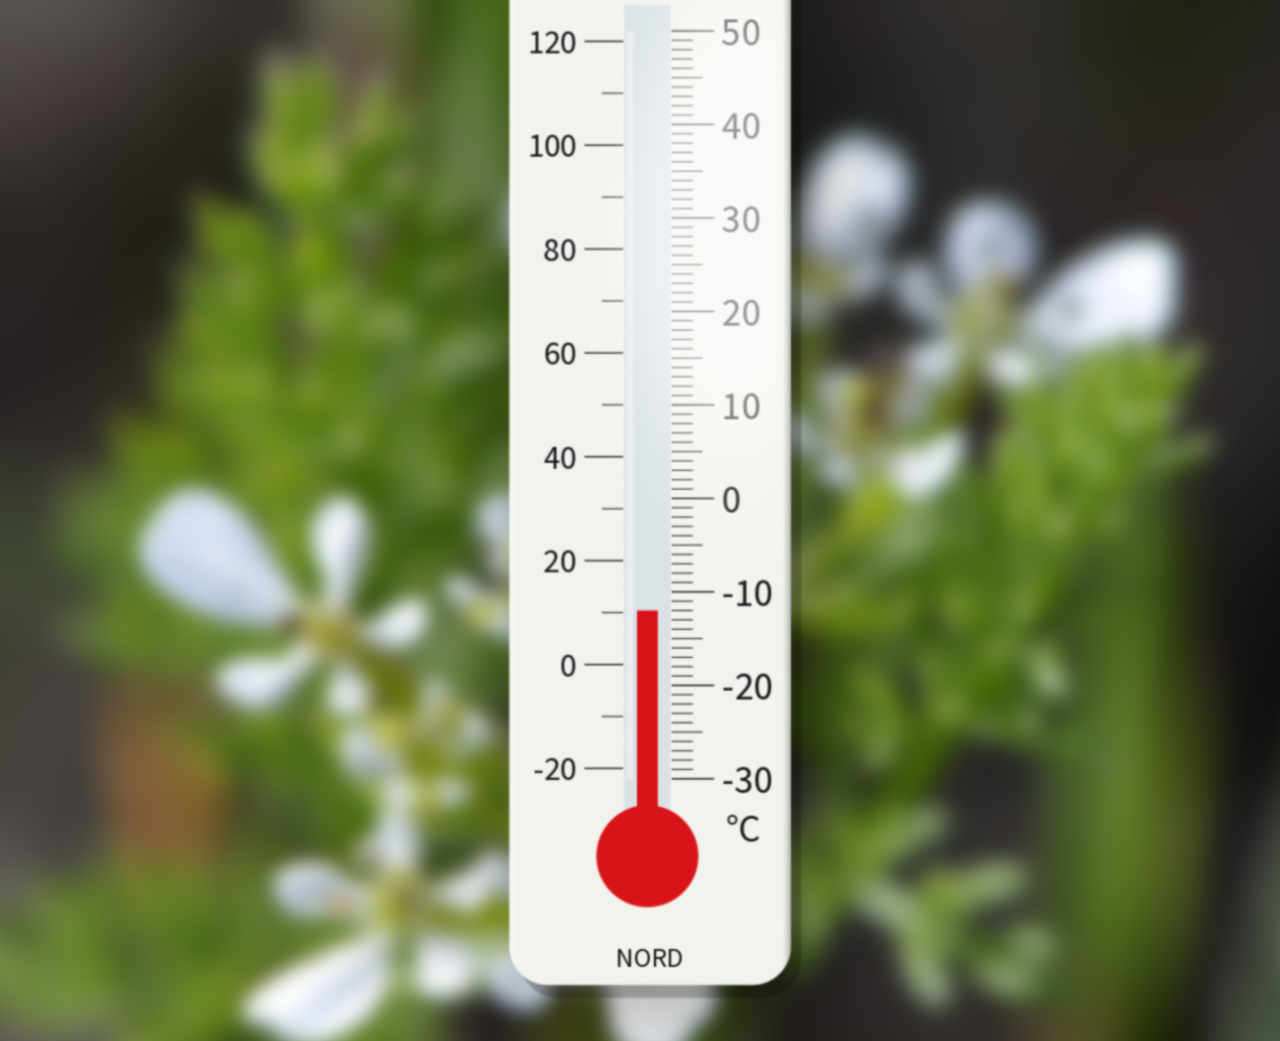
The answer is value=-12 unit=°C
